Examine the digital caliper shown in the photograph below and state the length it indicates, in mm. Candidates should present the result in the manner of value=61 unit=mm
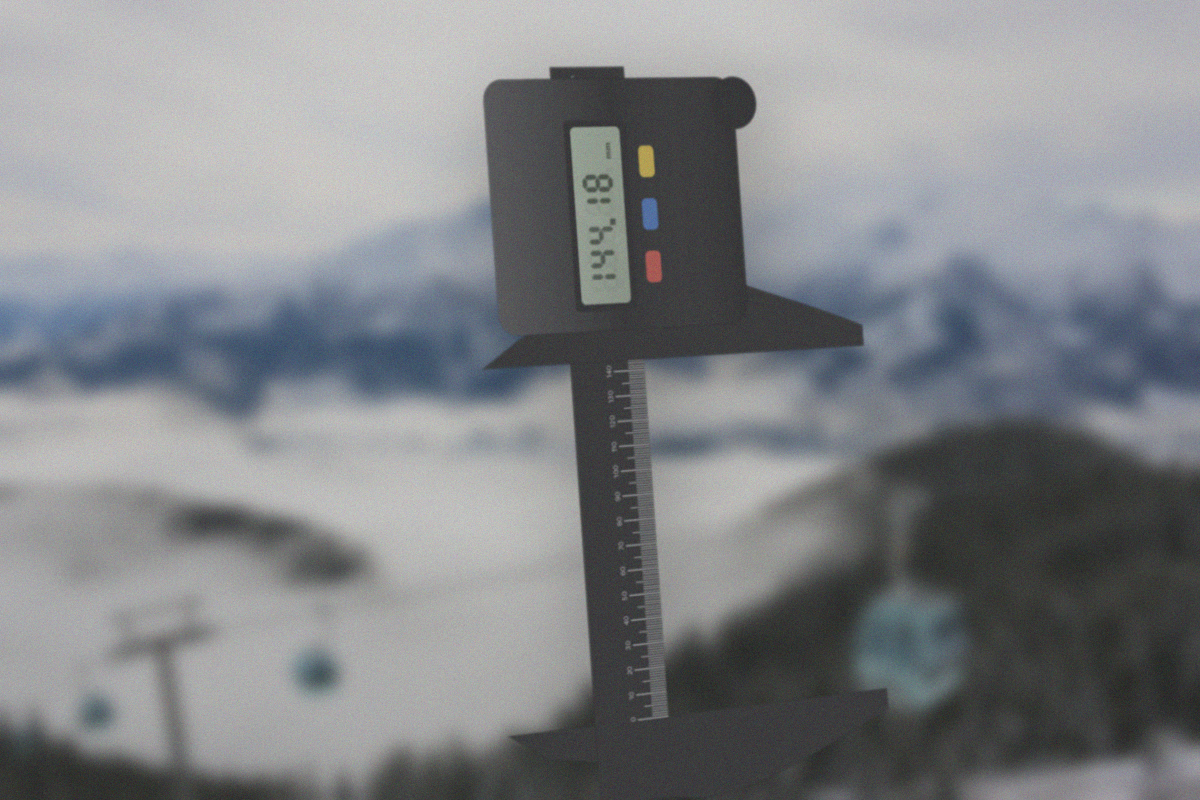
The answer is value=144.18 unit=mm
